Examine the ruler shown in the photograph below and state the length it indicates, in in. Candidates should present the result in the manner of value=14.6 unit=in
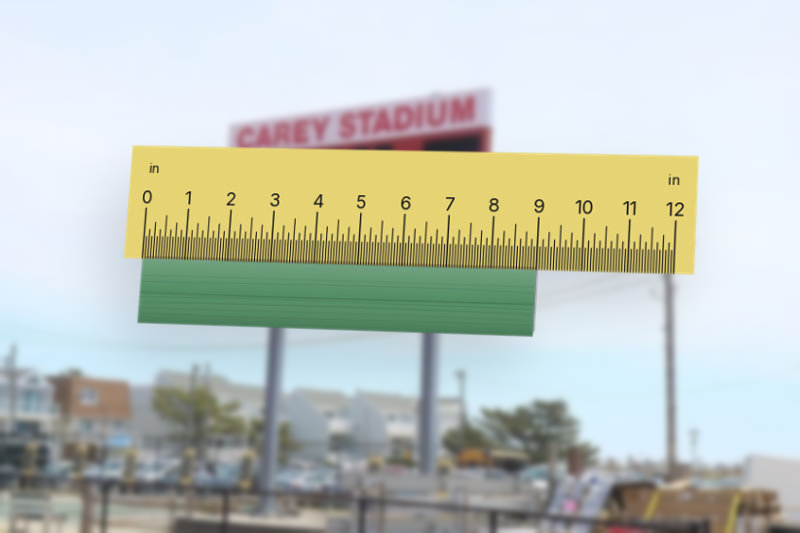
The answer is value=9 unit=in
